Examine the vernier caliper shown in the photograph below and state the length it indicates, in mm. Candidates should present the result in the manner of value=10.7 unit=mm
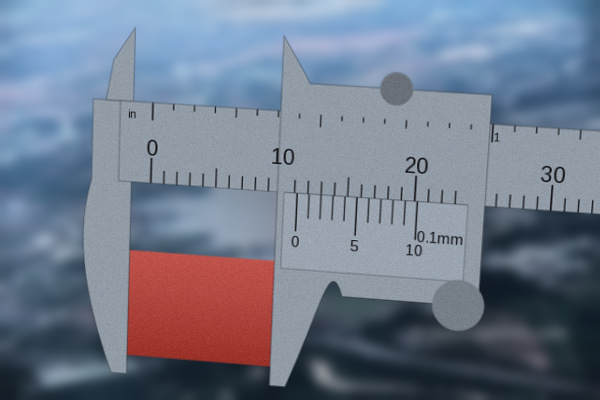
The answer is value=11.2 unit=mm
